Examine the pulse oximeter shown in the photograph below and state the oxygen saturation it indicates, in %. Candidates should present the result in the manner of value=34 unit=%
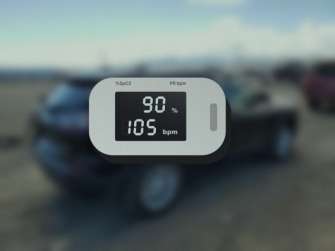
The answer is value=90 unit=%
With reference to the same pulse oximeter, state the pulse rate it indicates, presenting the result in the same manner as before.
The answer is value=105 unit=bpm
